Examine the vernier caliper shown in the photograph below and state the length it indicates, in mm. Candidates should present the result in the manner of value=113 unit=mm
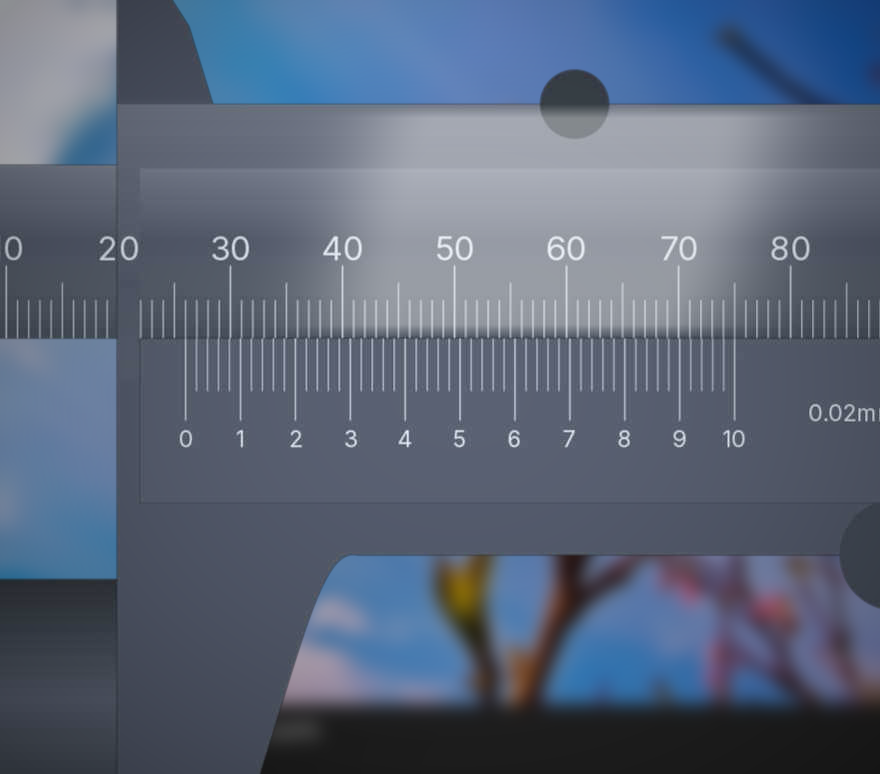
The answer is value=26.0 unit=mm
